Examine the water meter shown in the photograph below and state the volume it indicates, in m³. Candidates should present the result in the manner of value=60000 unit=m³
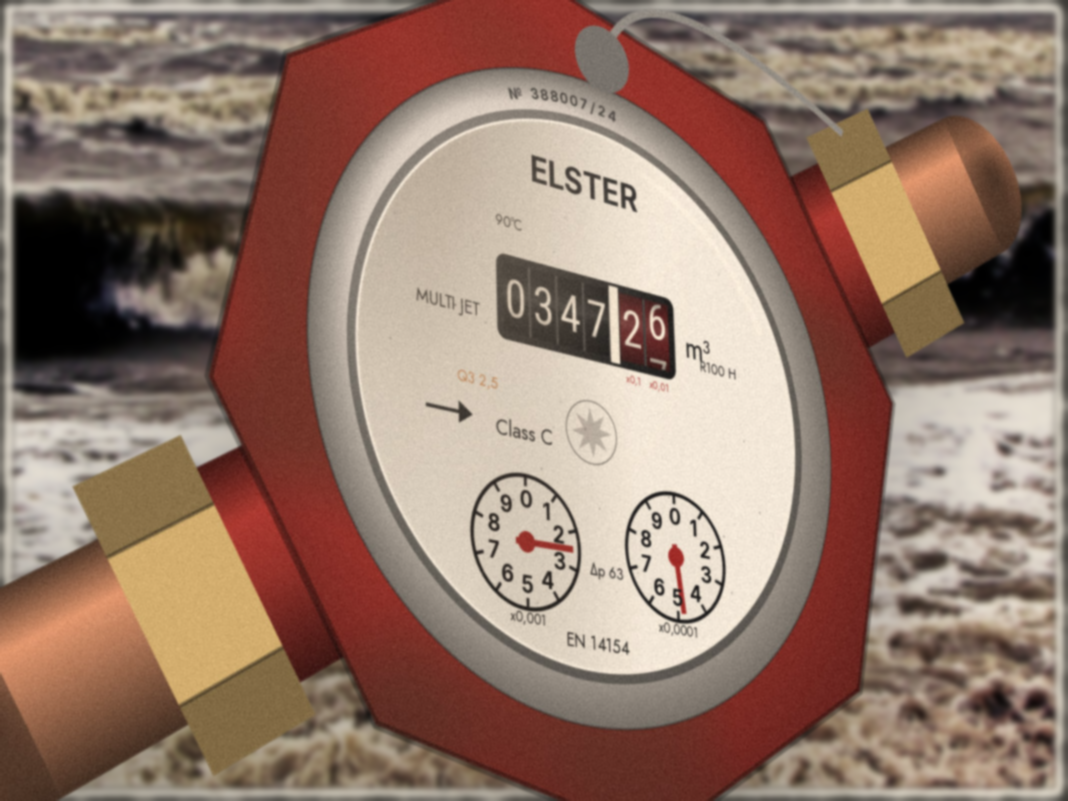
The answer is value=347.2624 unit=m³
